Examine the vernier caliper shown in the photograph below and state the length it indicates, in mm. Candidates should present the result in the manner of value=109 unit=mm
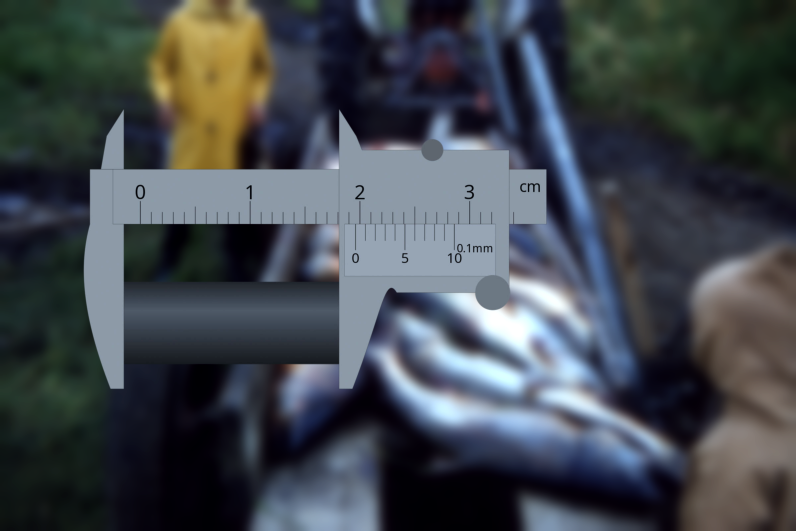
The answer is value=19.6 unit=mm
